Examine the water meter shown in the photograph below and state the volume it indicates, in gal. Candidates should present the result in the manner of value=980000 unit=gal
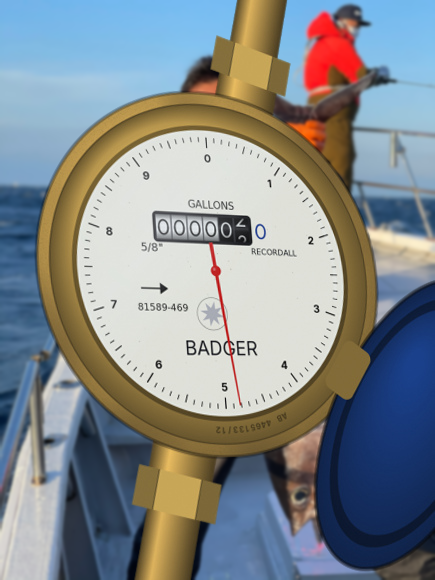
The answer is value=24.8 unit=gal
